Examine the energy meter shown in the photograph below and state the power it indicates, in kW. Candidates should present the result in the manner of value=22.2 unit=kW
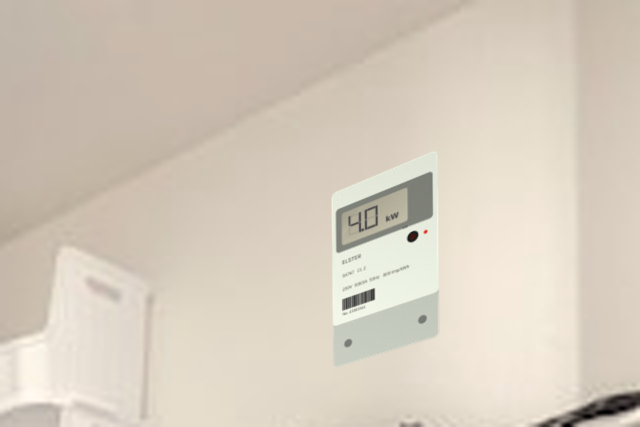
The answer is value=4.0 unit=kW
